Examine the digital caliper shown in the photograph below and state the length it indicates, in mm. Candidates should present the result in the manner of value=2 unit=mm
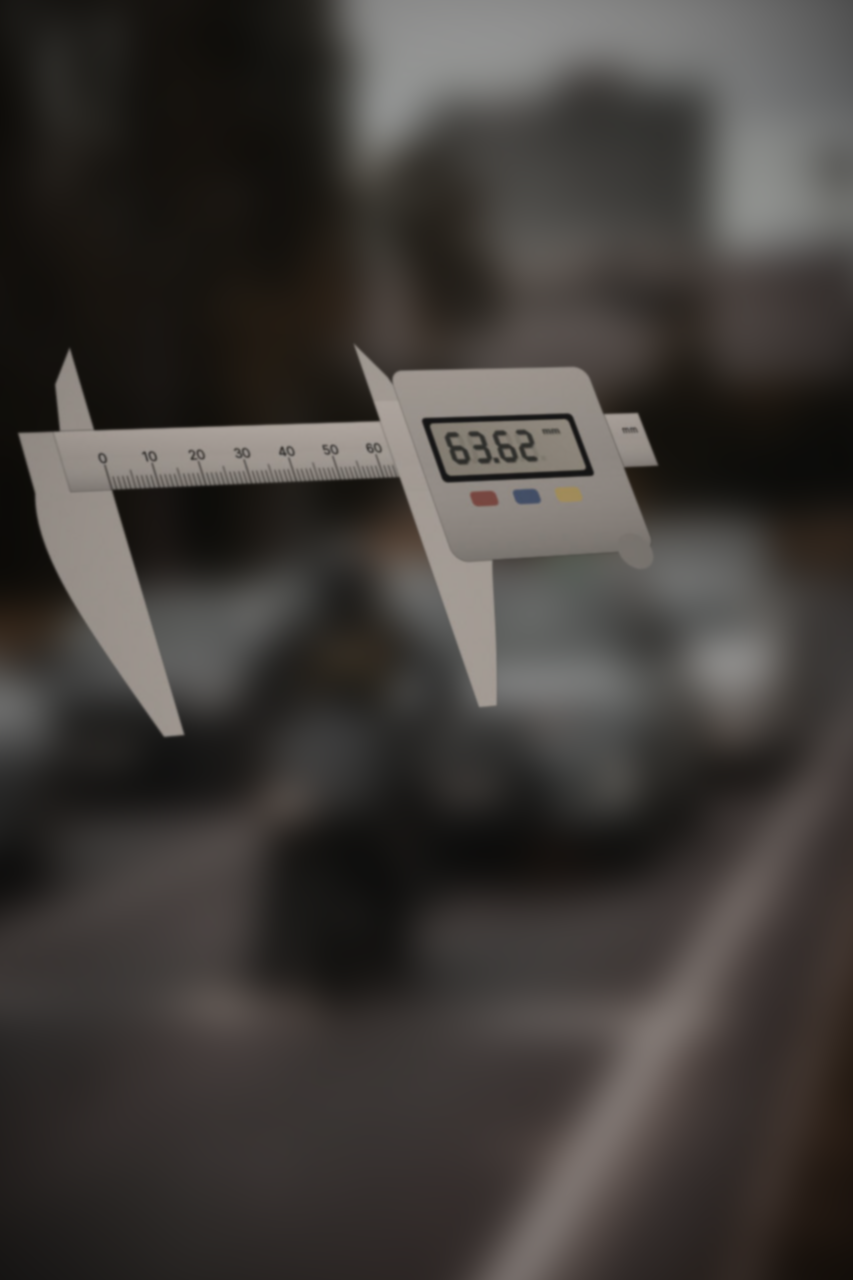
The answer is value=63.62 unit=mm
